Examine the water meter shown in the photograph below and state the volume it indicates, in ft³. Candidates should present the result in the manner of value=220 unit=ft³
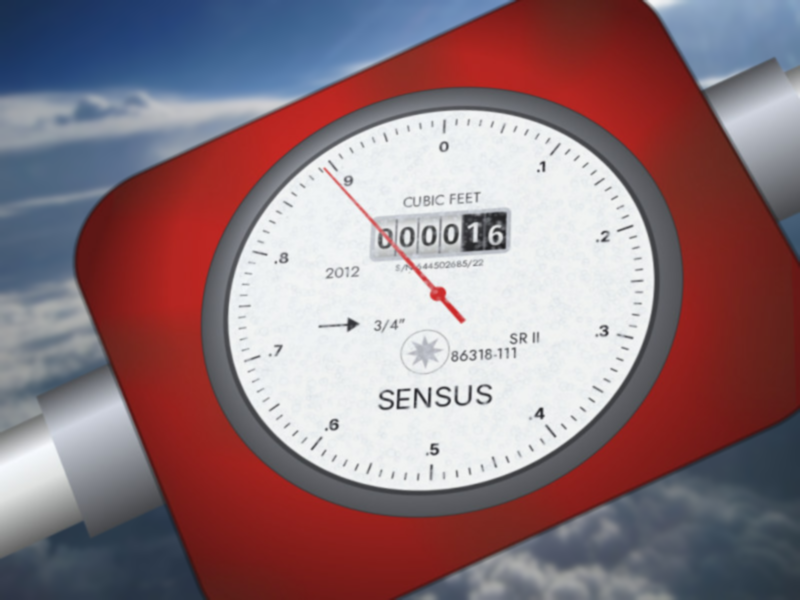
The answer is value=15.89 unit=ft³
